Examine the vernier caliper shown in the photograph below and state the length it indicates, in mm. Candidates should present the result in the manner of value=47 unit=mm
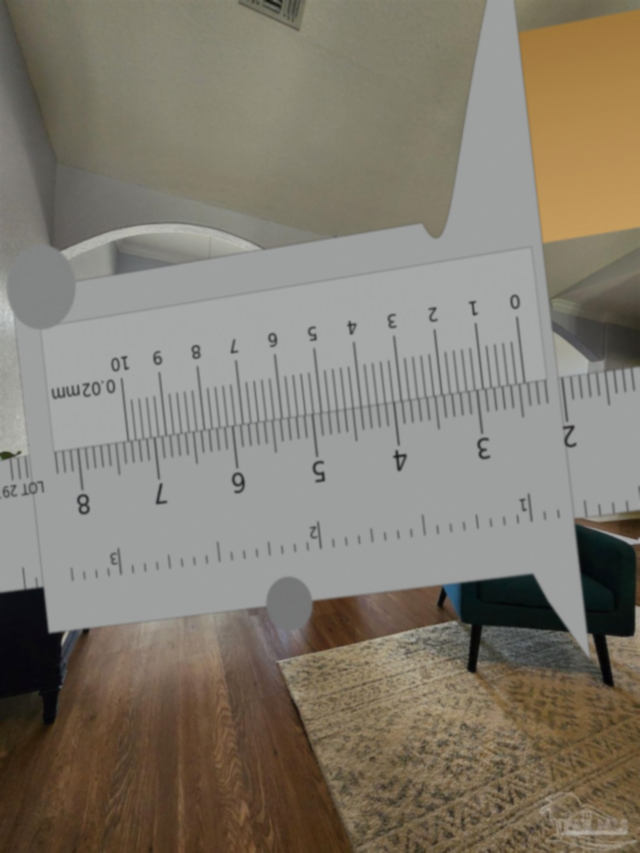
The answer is value=24.4 unit=mm
